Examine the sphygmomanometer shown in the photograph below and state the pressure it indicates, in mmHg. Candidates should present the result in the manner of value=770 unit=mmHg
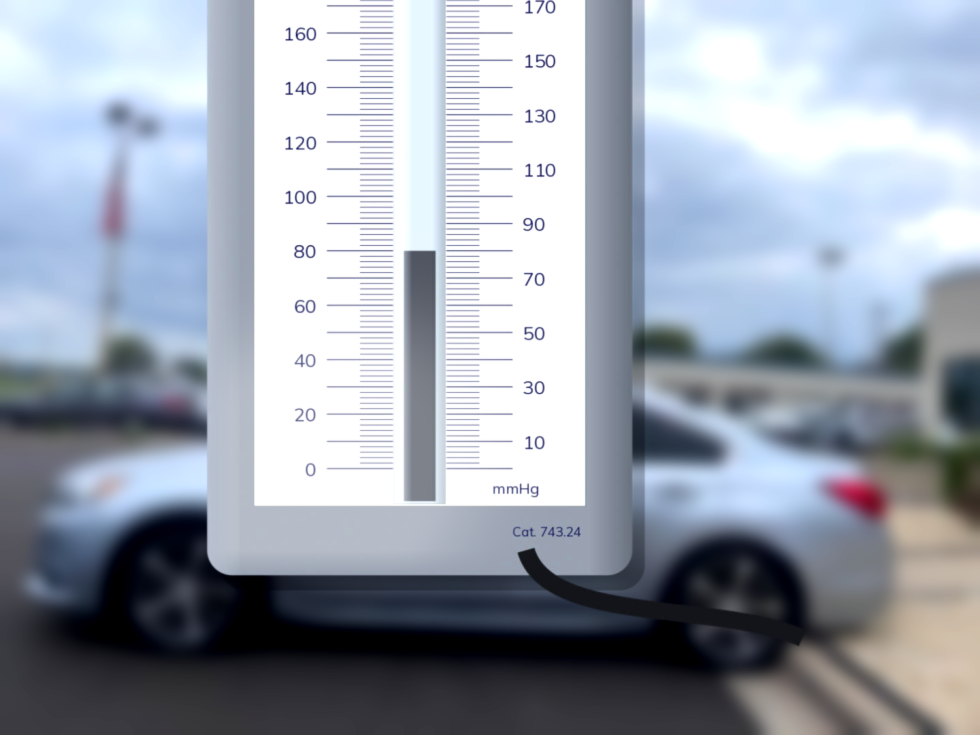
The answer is value=80 unit=mmHg
